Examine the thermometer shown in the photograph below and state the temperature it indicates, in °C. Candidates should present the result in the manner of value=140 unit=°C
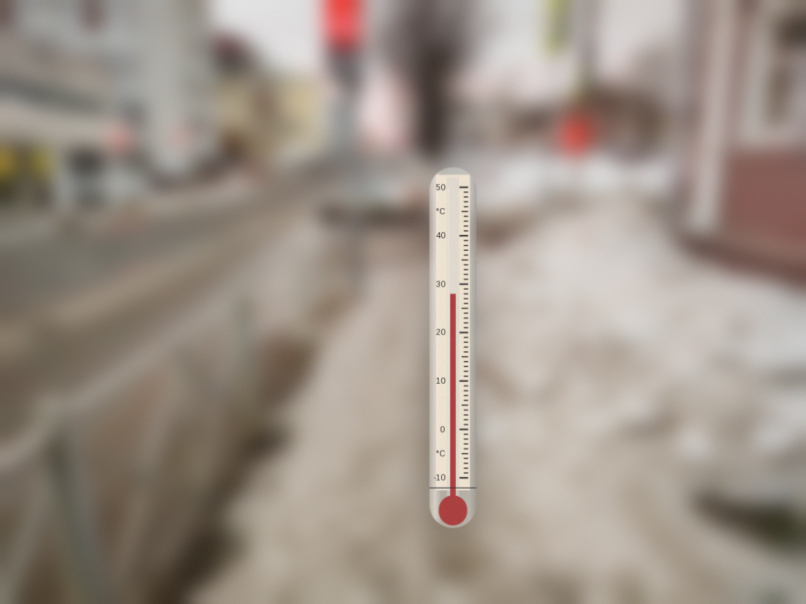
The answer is value=28 unit=°C
